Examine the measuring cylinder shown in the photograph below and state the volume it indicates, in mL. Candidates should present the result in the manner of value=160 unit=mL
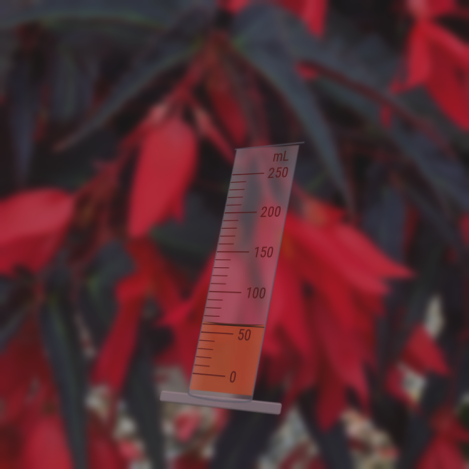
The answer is value=60 unit=mL
